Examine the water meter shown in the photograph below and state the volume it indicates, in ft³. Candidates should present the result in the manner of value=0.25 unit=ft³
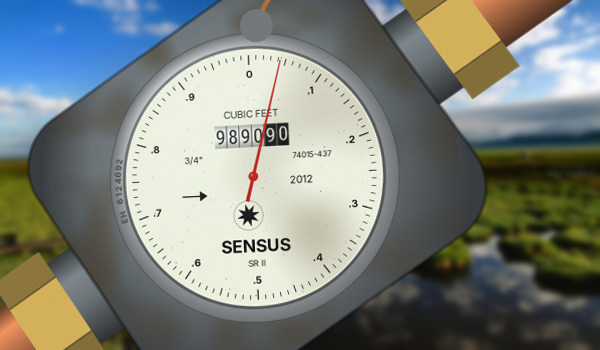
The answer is value=989090.04 unit=ft³
